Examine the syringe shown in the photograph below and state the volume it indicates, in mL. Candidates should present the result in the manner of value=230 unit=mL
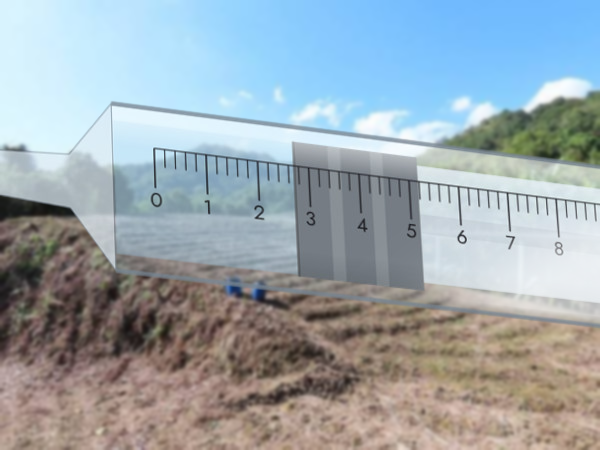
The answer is value=2.7 unit=mL
